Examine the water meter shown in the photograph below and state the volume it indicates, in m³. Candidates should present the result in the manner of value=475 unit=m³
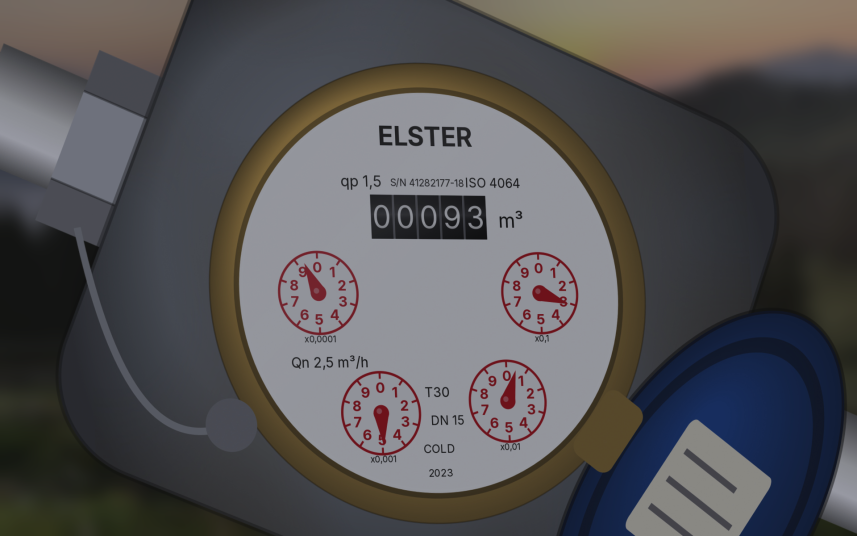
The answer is value=93.3049 unit=m³
